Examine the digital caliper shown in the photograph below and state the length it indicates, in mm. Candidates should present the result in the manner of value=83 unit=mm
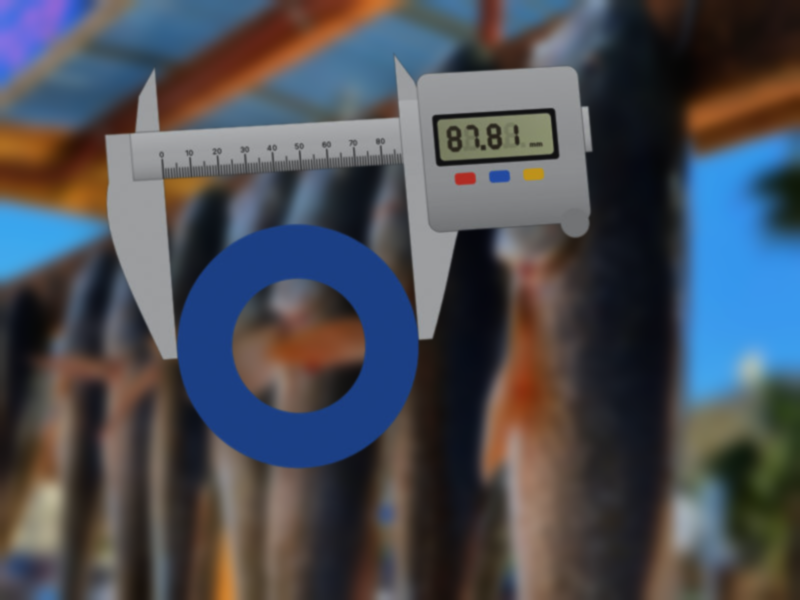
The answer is value=87.81 unit=mm
